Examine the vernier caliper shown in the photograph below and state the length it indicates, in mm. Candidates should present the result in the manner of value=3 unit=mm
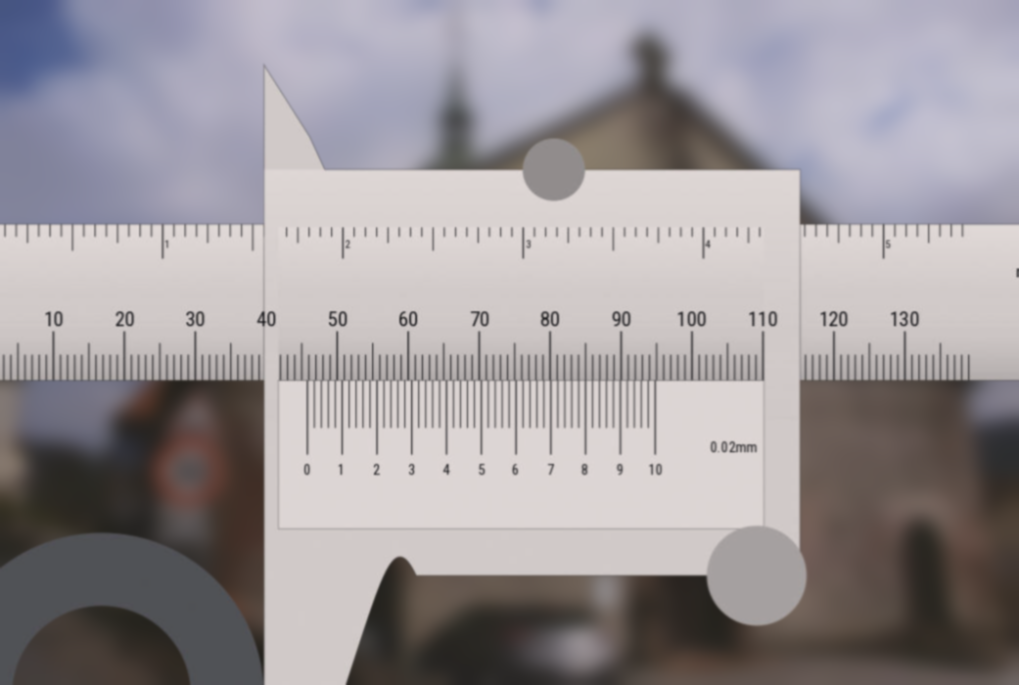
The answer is value=45.8 unit=mm
